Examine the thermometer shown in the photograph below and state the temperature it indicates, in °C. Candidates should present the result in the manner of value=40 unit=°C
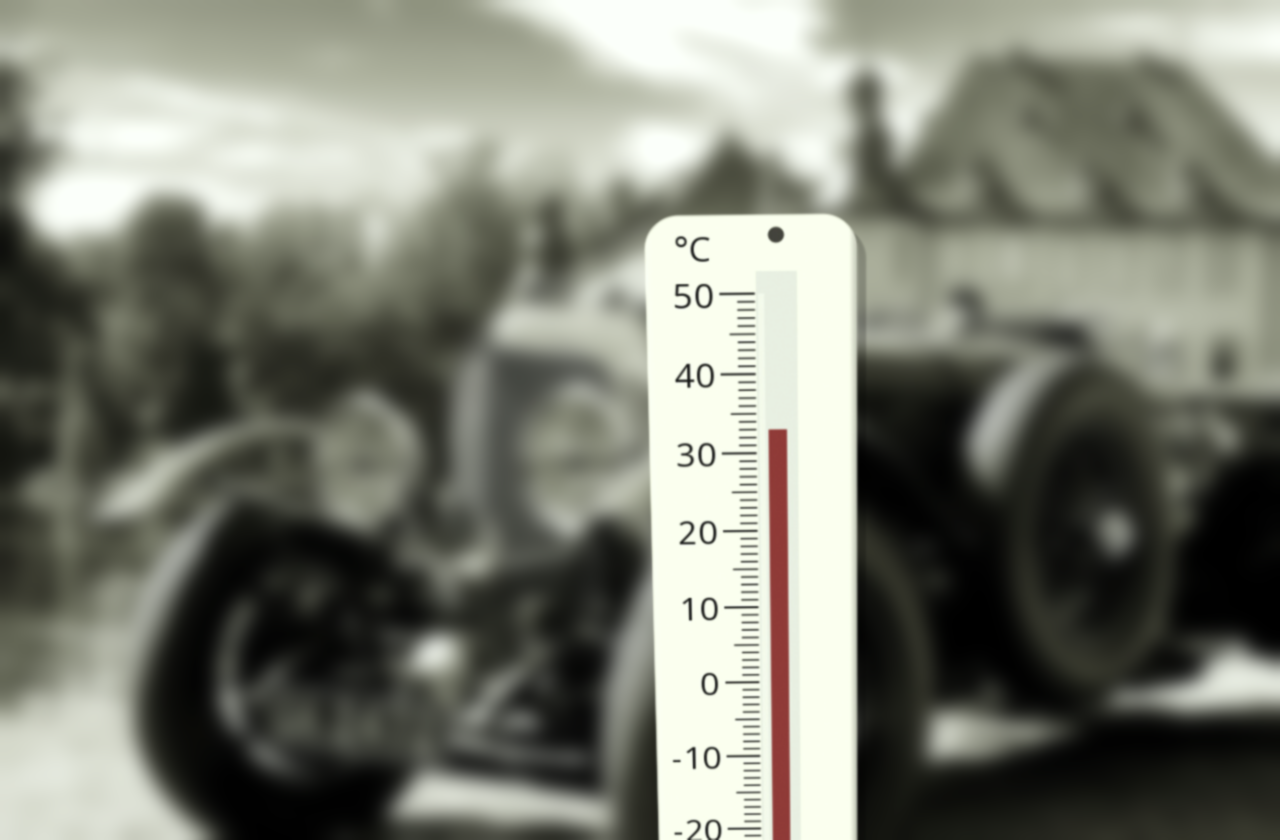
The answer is value=33 unit=°C
